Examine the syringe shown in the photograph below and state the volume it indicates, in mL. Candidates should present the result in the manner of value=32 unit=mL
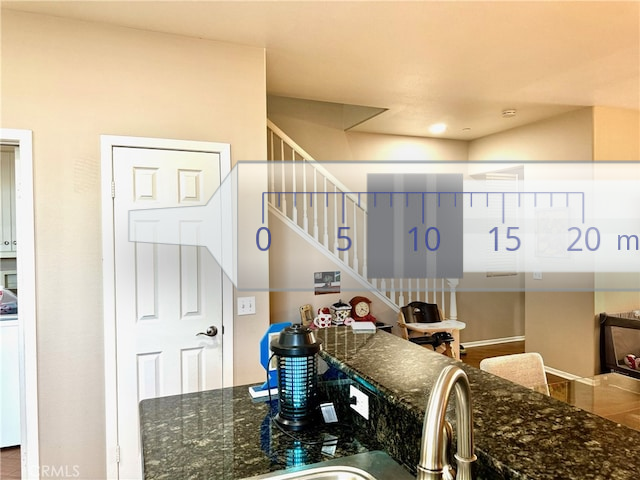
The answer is value=6.5 unit=mL
